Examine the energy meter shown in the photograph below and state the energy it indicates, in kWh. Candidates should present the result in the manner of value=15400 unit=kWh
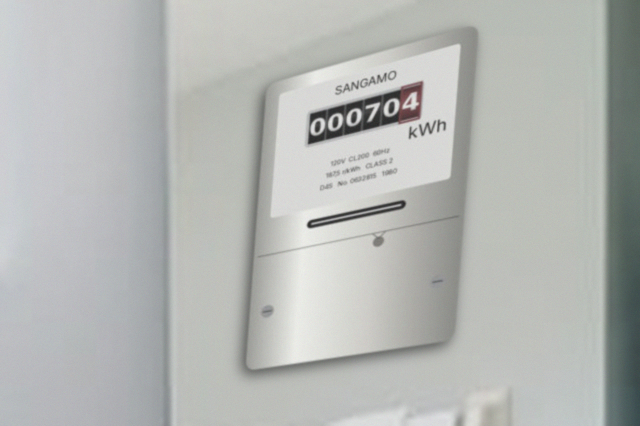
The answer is value=70.4 unit=kWh
